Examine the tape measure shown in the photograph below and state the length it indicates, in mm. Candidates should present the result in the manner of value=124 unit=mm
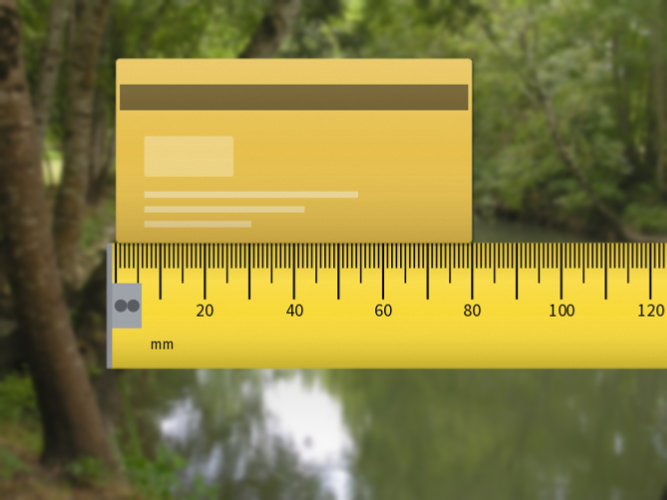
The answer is value=80 unit=mm
